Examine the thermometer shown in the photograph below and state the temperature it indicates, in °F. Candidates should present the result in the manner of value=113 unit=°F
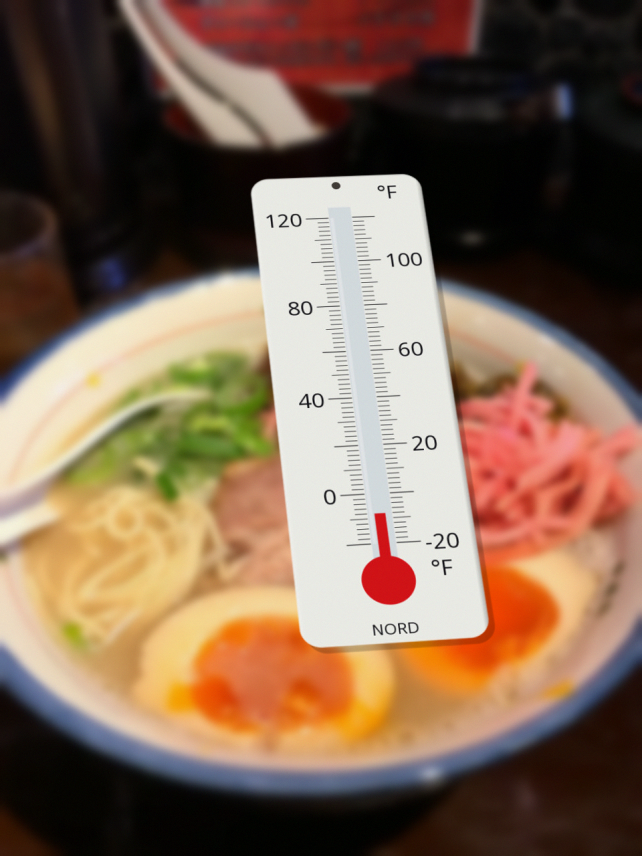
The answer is value=-8 unit=°F
